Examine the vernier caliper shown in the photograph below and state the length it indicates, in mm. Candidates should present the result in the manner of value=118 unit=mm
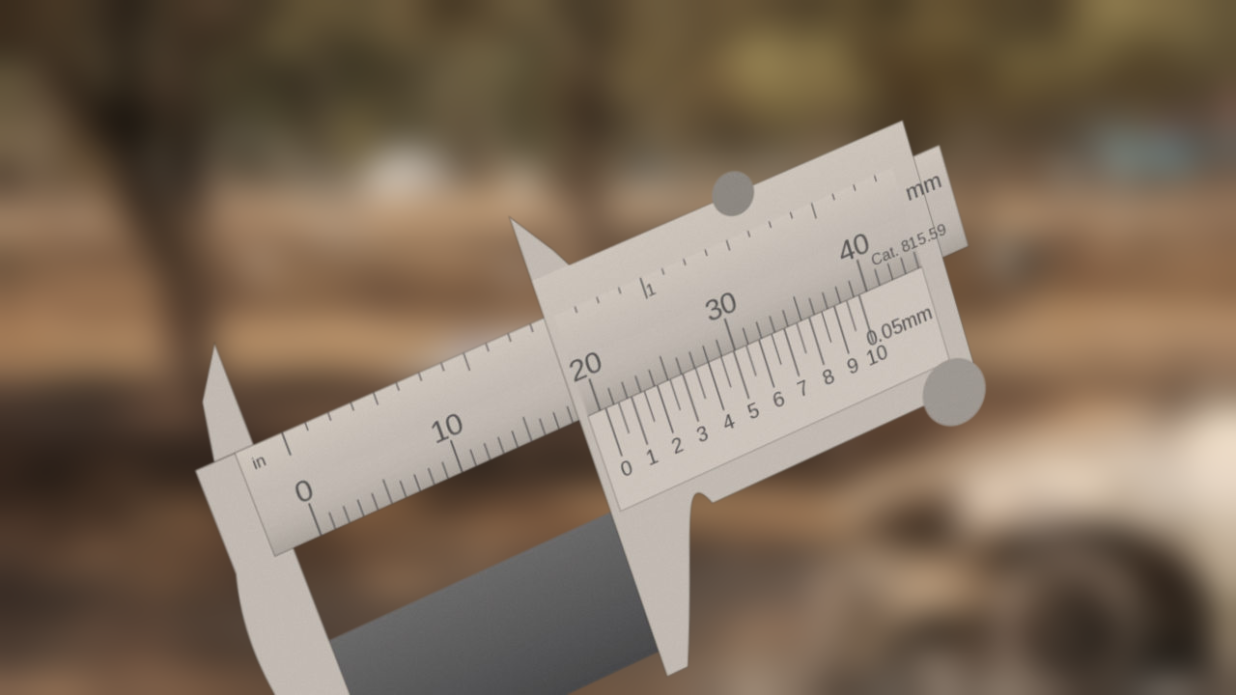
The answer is value=20.4 unit=mm
